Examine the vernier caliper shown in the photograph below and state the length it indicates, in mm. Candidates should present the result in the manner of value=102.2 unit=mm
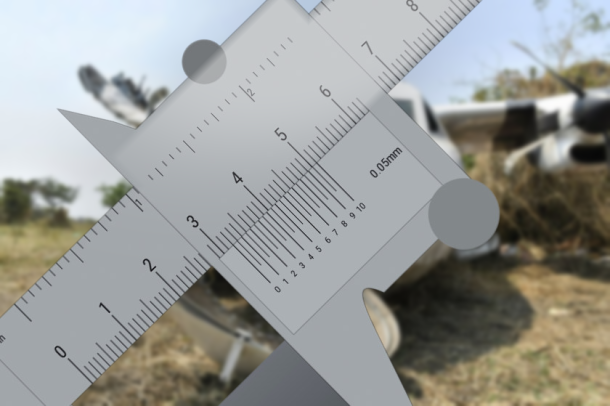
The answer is value=32.0 unit=mm
